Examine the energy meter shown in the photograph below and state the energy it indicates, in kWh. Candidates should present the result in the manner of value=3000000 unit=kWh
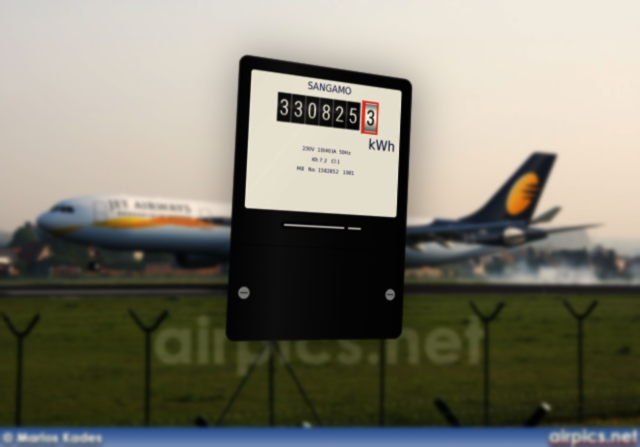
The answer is value=330825.3 unit=kWh
